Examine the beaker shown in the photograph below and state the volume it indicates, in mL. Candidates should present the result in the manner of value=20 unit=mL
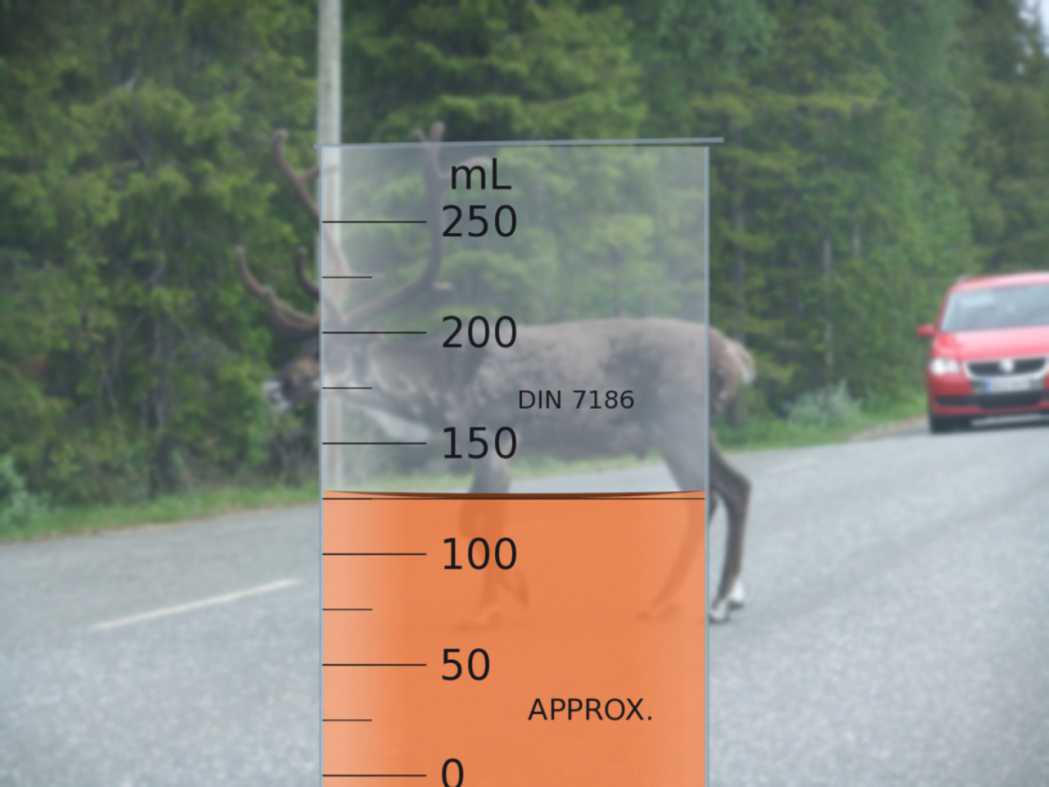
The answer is value=125 unit=mL
